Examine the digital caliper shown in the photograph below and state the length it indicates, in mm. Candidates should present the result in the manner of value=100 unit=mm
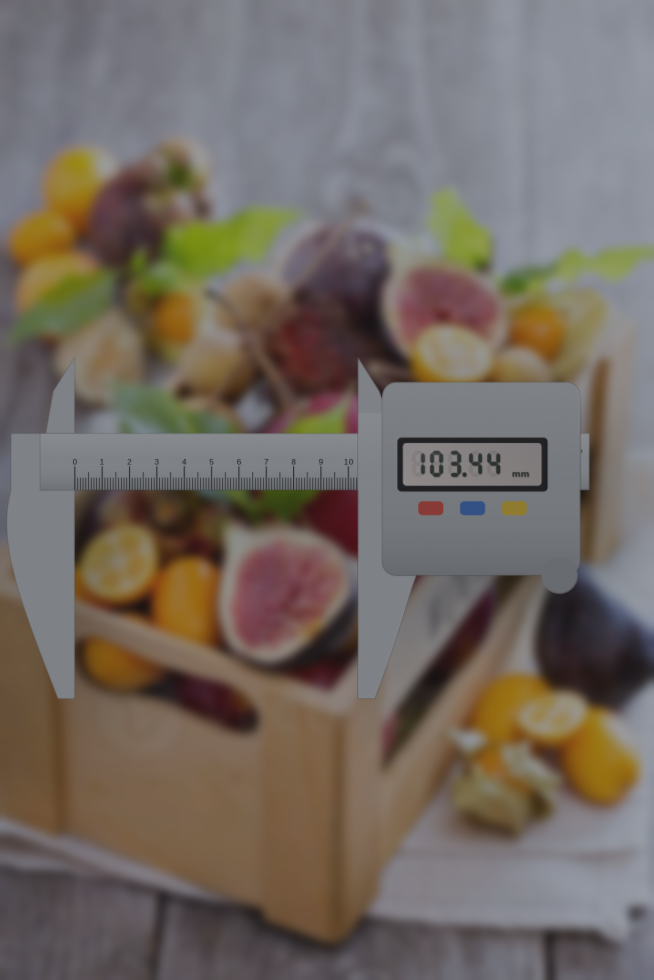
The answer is value=103.44 unit=mm
